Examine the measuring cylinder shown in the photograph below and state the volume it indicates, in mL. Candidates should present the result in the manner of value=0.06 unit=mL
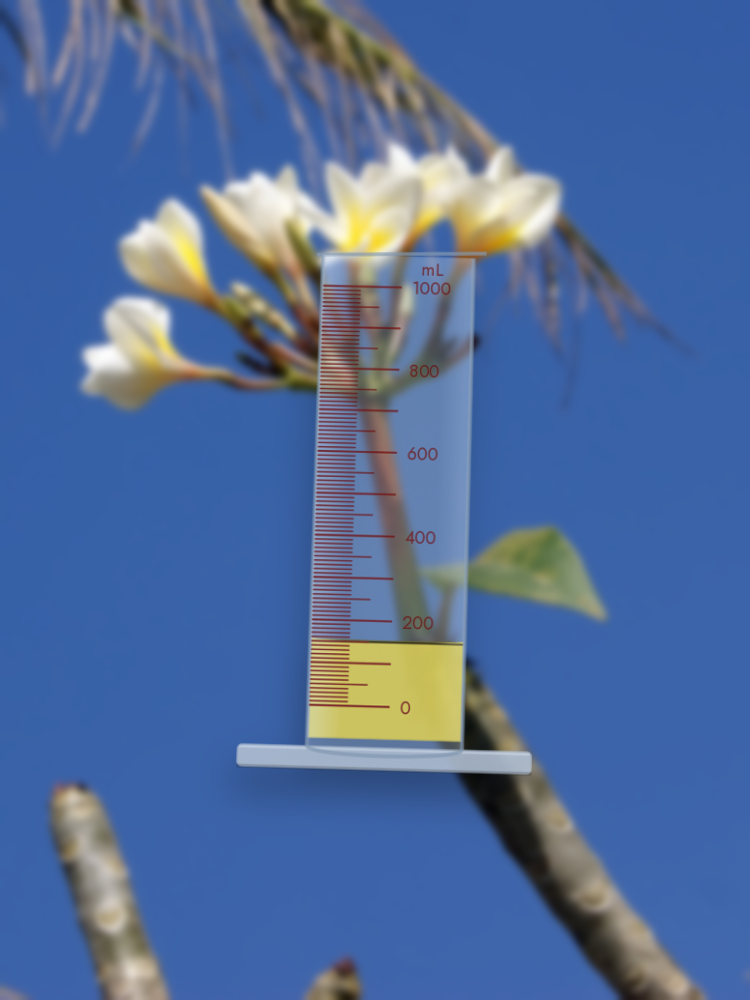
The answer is value=150 unit=mL
